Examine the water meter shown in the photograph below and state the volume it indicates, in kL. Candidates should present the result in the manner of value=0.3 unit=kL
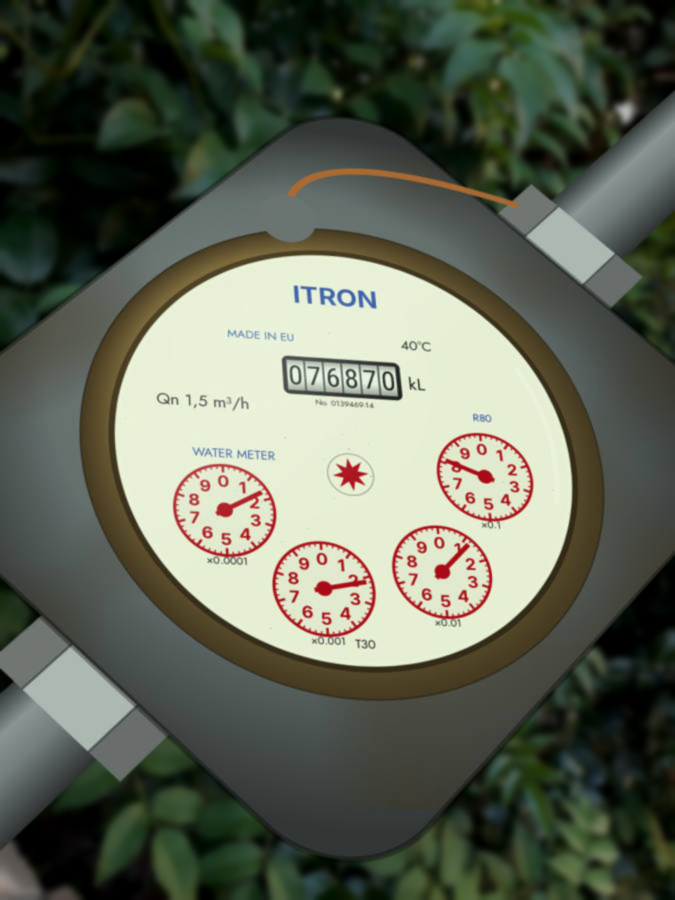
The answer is value=76870.8121 unit=kL
